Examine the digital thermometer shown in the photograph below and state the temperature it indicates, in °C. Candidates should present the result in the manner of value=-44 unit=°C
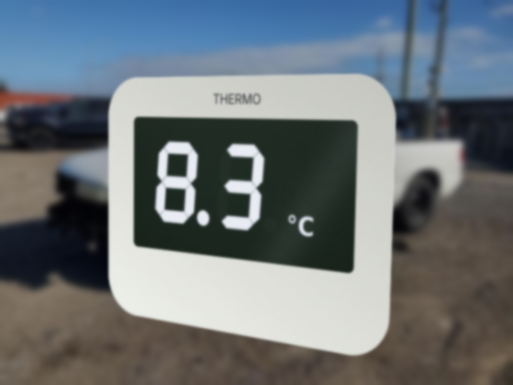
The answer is value=8.3 unit=°C
